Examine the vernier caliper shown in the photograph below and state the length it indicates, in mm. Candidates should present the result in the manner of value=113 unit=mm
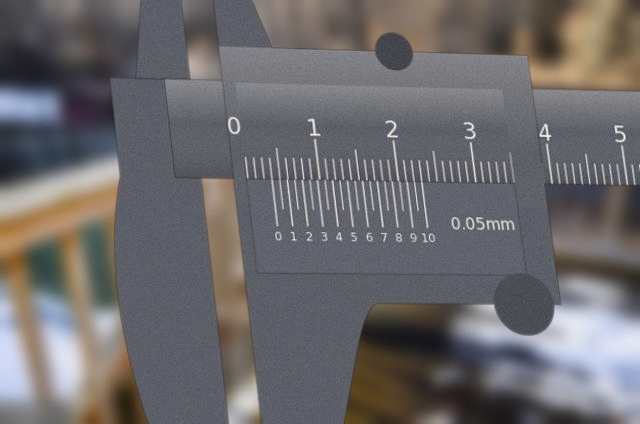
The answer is value=4.0 unit=mm
